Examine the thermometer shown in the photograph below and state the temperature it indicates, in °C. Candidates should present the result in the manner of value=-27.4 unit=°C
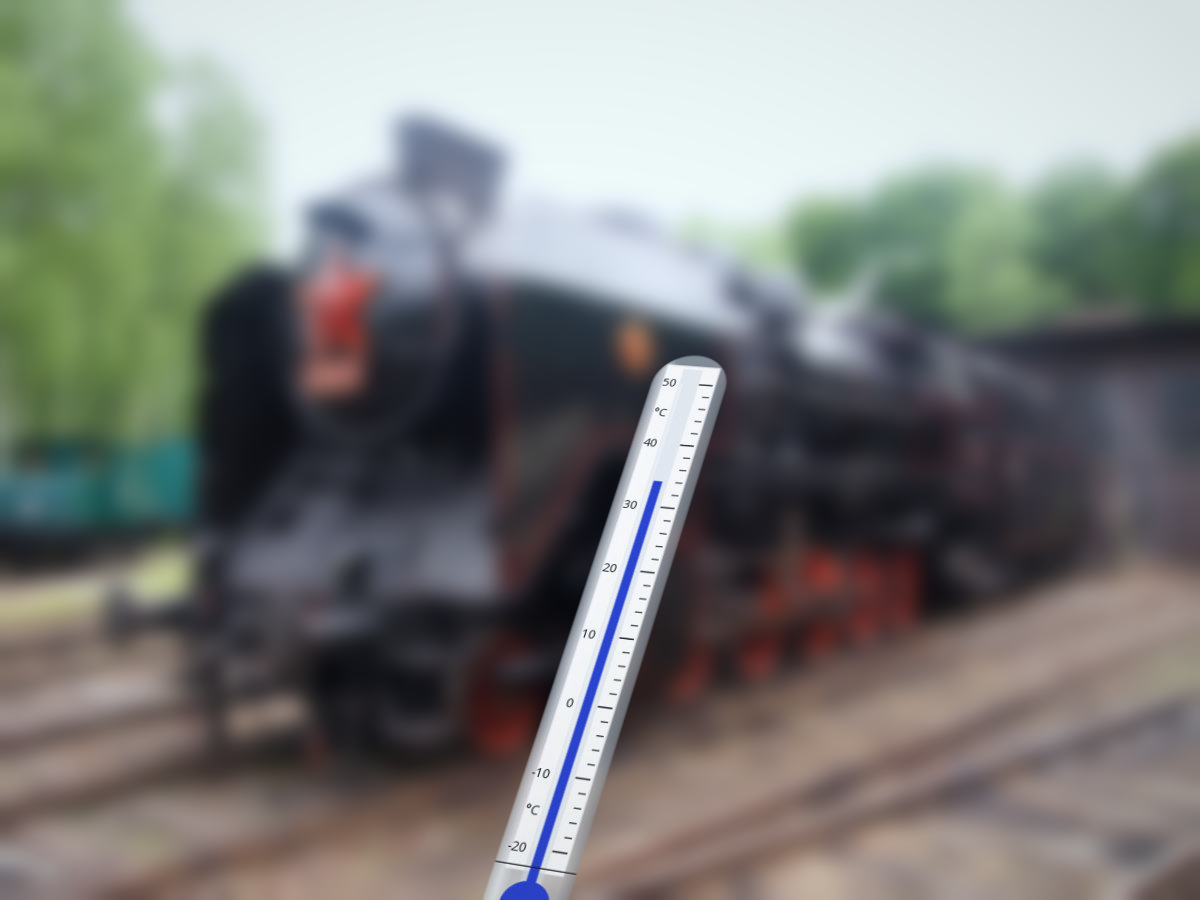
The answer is value=34 unit=°C
